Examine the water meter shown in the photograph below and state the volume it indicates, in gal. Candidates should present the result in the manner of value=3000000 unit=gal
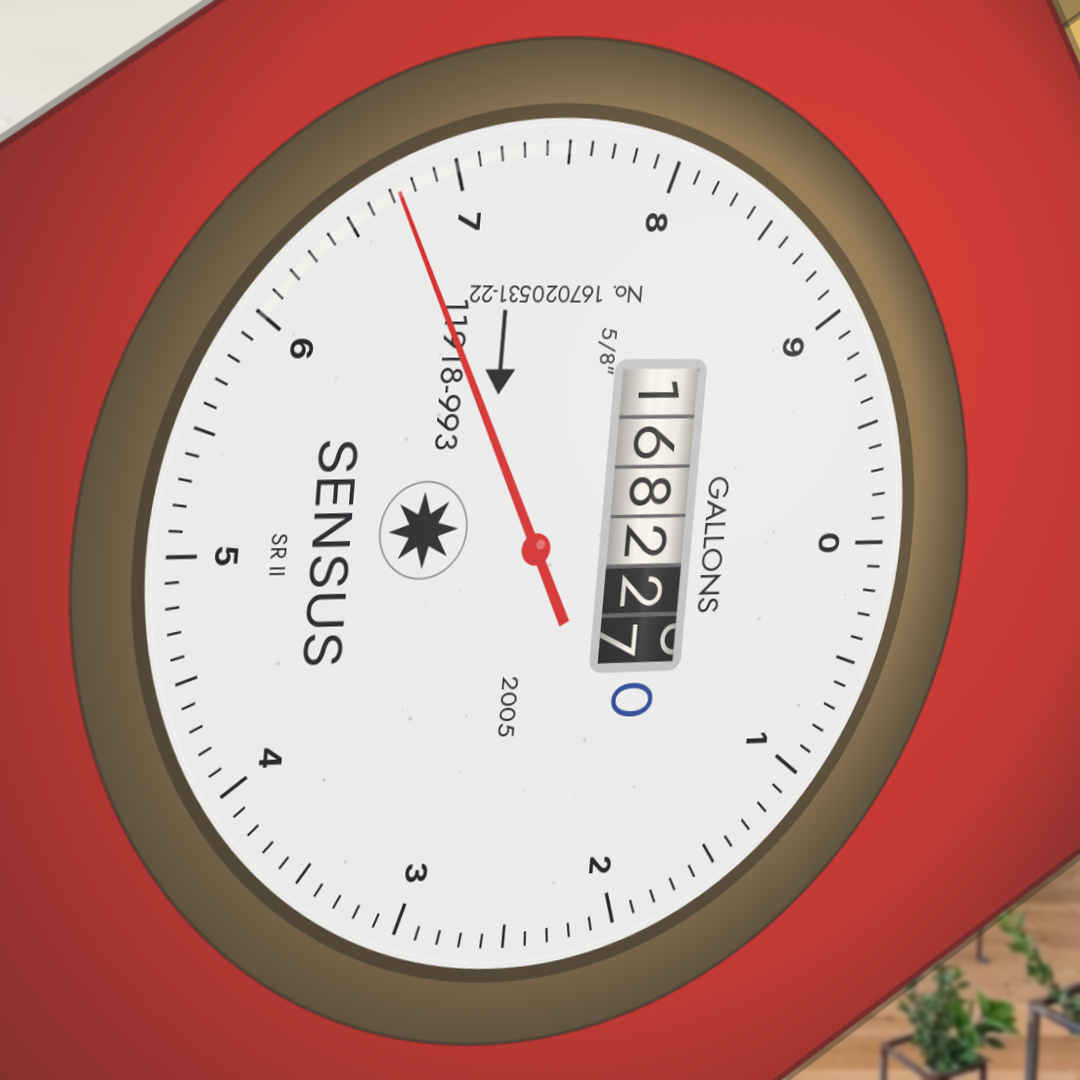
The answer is value=1682266.7 unit=gal
